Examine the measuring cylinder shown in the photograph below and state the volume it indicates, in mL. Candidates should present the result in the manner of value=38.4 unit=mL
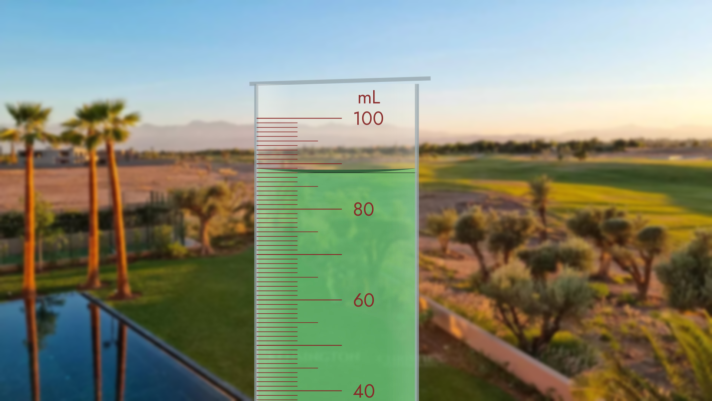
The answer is value=88 unit=mL
